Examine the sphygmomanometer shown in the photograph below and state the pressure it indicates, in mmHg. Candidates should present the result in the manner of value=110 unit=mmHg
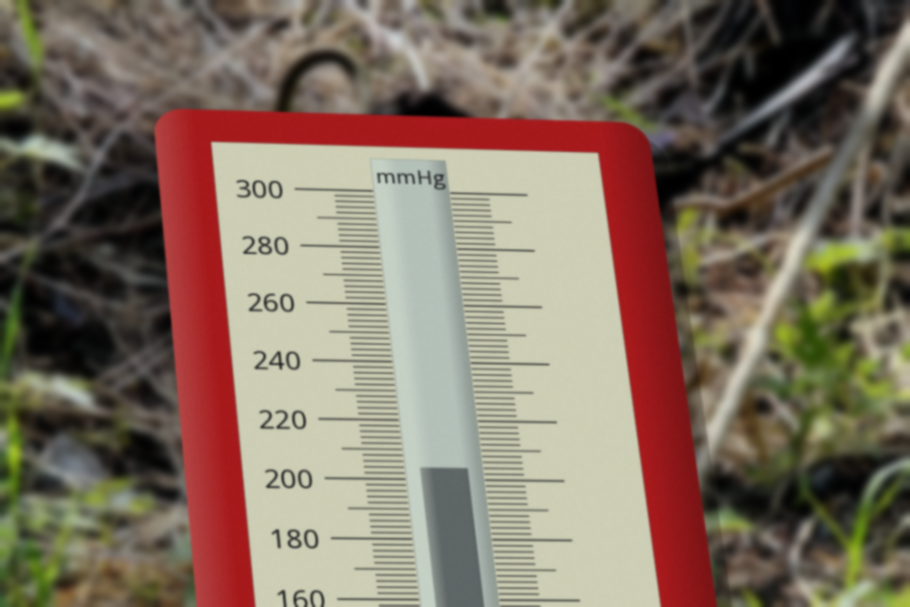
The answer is value=204 unit=mmHg
